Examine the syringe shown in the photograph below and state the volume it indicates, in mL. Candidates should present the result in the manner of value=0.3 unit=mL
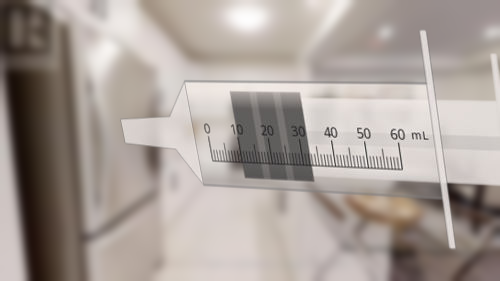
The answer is value=10 unit=mL
